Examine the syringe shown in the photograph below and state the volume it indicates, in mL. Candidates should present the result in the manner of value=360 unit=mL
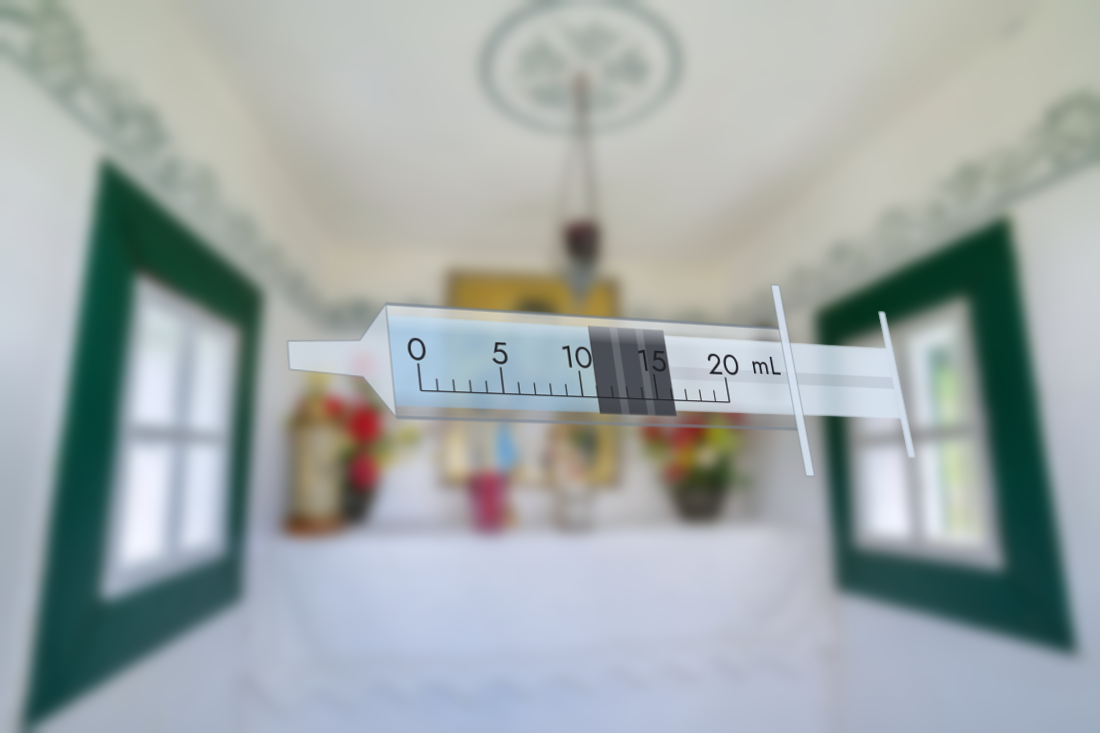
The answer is value=11 unit=mL
